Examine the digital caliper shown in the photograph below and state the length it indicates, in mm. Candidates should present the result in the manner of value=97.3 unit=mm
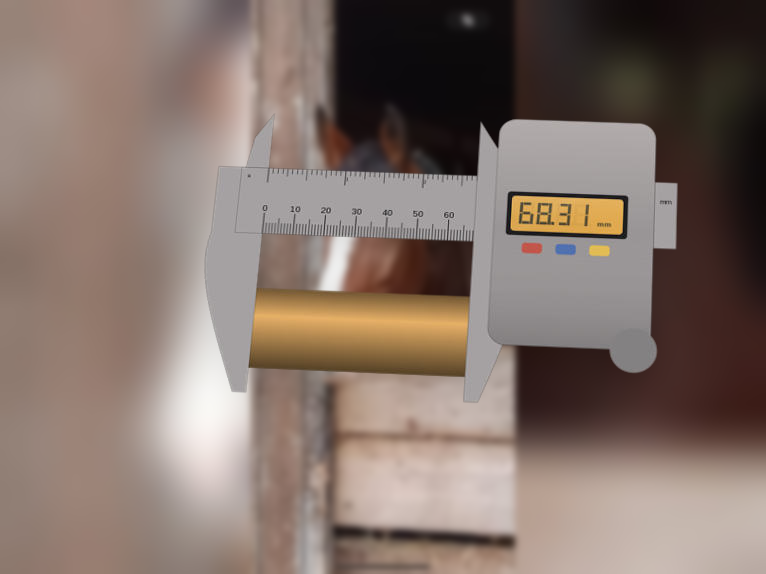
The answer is value=68.31 unit=mm
